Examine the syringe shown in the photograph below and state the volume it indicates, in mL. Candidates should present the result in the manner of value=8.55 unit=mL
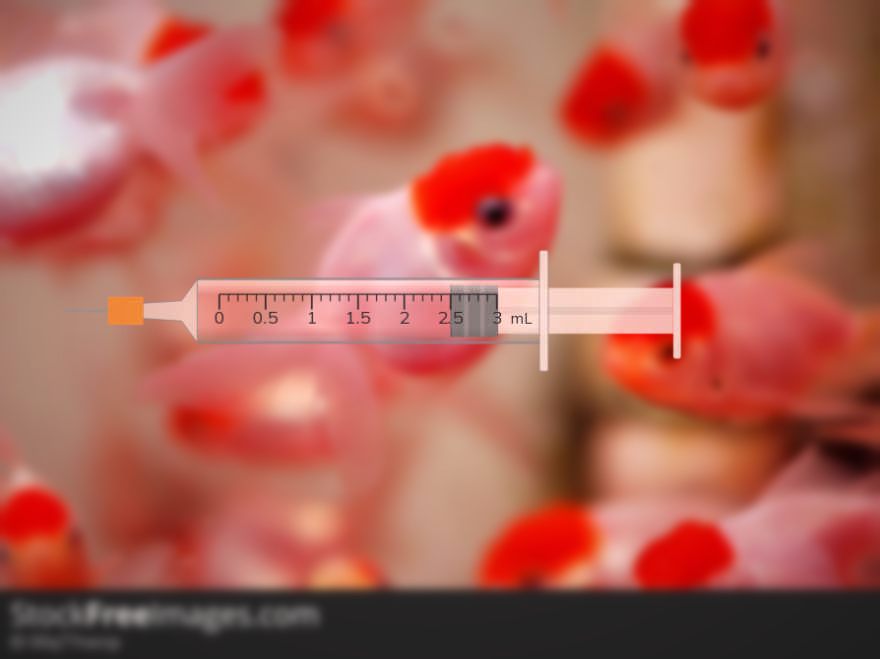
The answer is value=2.5 unit=mL
